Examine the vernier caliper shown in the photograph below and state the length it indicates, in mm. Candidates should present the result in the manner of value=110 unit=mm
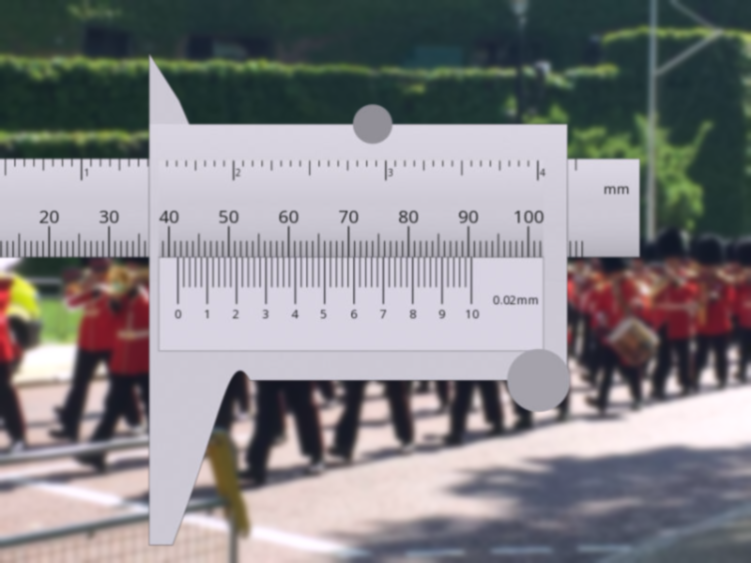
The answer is value=41.5 unit=mm
